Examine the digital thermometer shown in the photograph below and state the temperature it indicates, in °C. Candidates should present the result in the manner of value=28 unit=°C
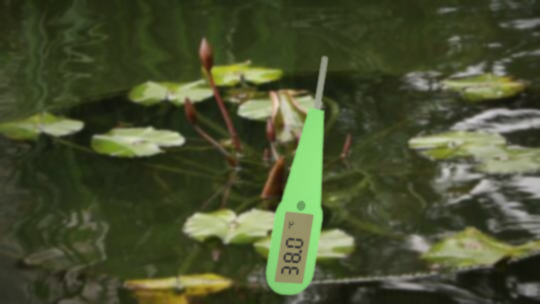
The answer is value=38.0 unit=°C
